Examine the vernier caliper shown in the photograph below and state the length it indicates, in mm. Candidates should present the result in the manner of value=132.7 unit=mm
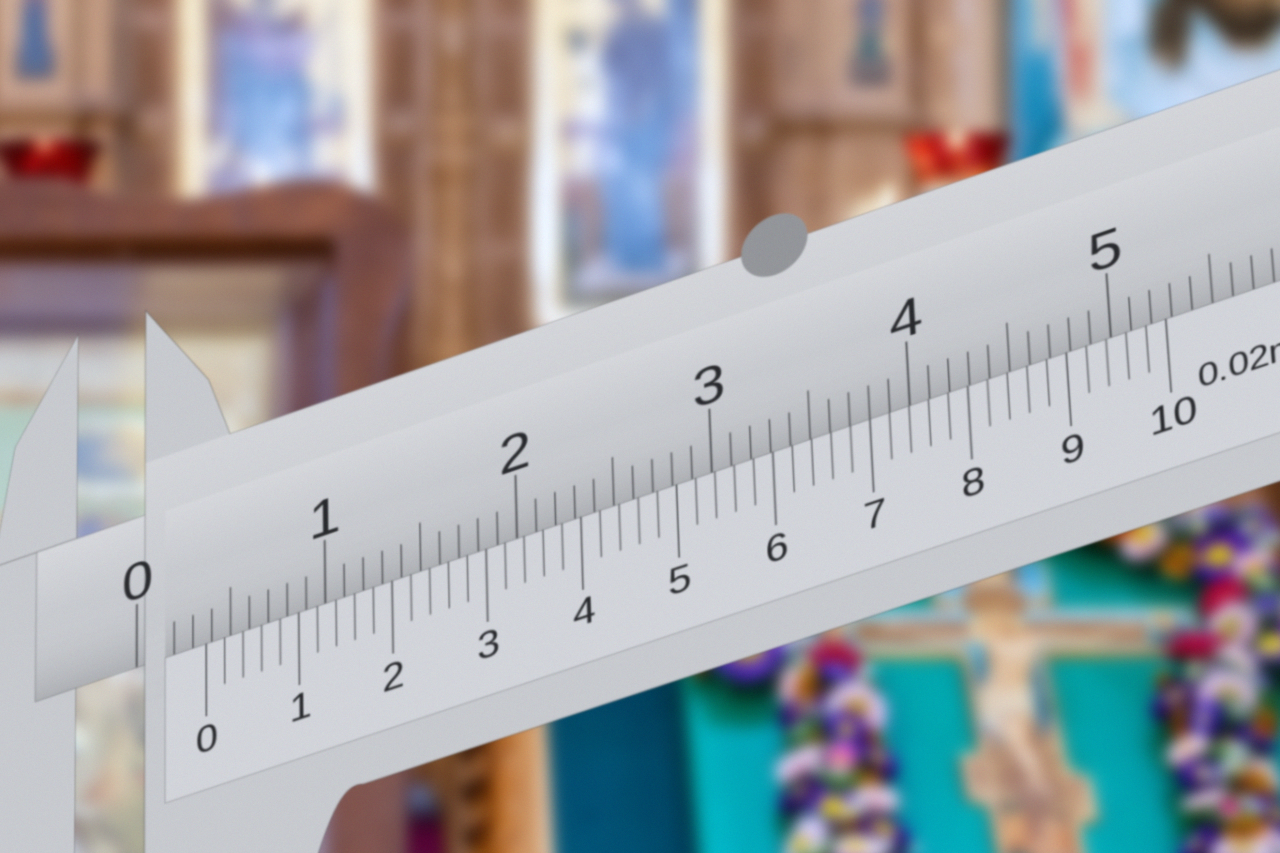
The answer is value=3.7 unit=mm
